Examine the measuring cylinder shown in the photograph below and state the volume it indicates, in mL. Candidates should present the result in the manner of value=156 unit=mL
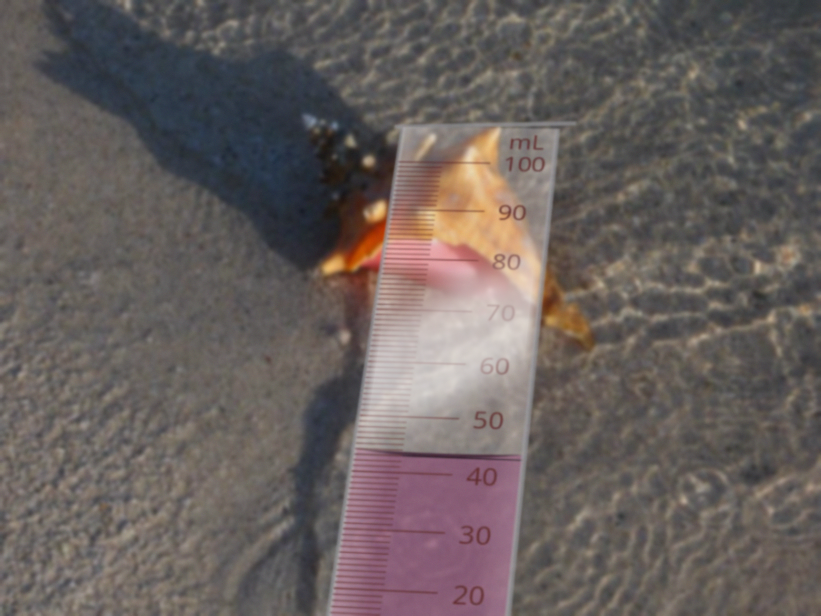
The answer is value=43 unit=mL
